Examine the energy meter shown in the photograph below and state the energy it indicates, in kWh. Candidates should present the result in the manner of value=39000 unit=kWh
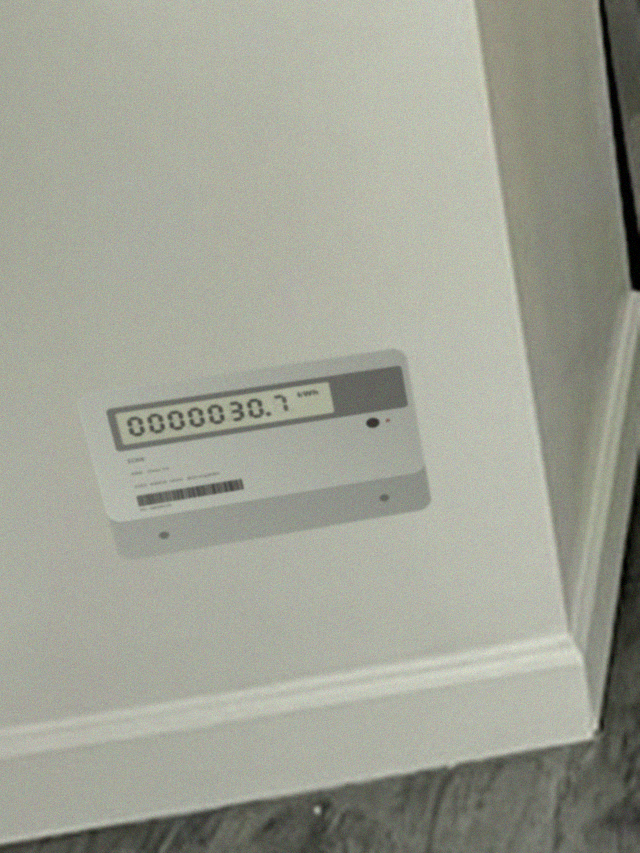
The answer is value=30.7 unit=kWh
